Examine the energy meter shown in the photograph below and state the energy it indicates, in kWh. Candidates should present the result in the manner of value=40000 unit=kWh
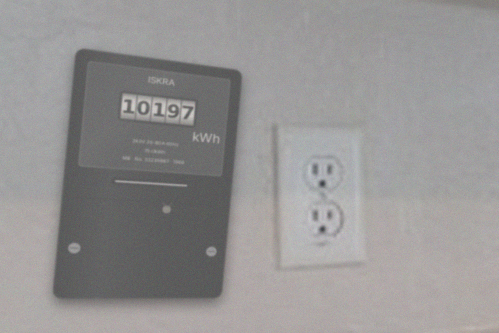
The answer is value=10197 unit=kWh
